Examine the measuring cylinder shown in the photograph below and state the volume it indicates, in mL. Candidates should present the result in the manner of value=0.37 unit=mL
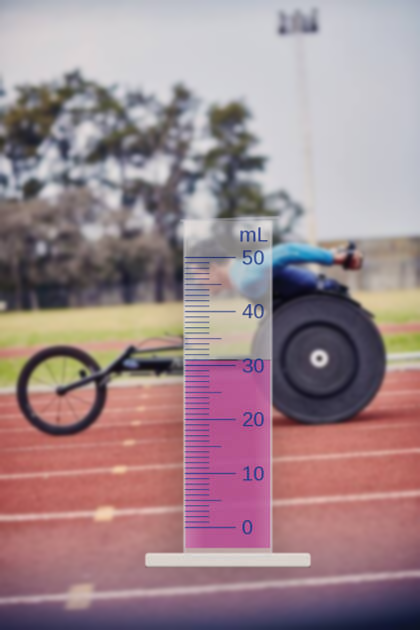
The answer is value=31 unit=mL
